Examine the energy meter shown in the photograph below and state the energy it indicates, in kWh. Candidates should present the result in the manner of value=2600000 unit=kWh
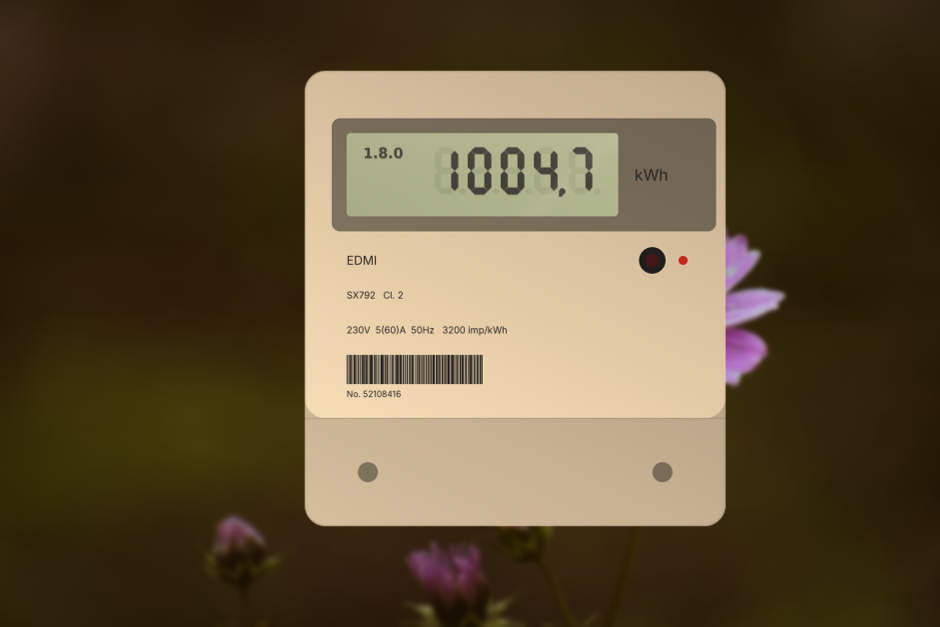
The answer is value=1004.7 unit=kWh
